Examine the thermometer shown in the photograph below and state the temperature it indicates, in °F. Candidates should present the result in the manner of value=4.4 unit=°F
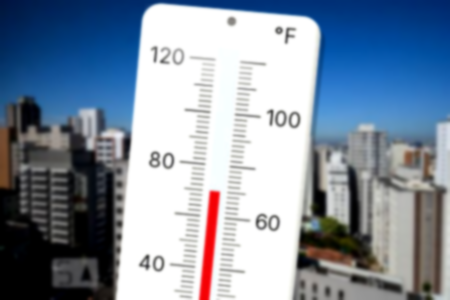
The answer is value=70 unit=°F
